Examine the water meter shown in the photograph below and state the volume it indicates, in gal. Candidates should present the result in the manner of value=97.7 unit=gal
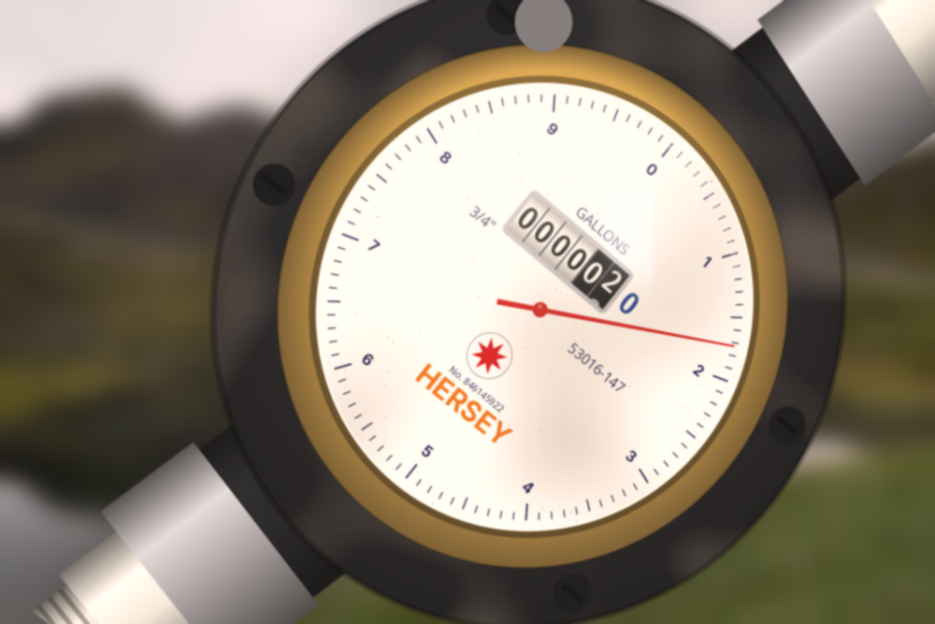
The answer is value=21.7 unit=gal
